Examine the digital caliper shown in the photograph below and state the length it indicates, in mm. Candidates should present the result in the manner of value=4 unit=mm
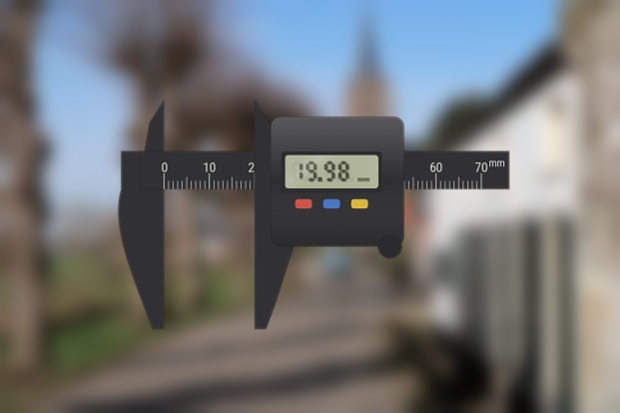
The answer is value=19.98 unit=mm
